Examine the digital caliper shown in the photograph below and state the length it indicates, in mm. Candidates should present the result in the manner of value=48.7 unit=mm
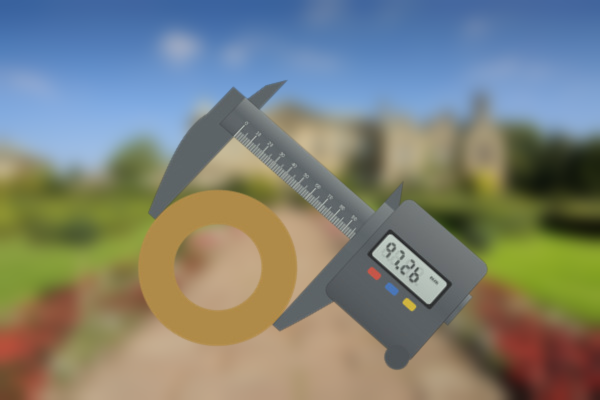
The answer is value=97.26 unit=mm
